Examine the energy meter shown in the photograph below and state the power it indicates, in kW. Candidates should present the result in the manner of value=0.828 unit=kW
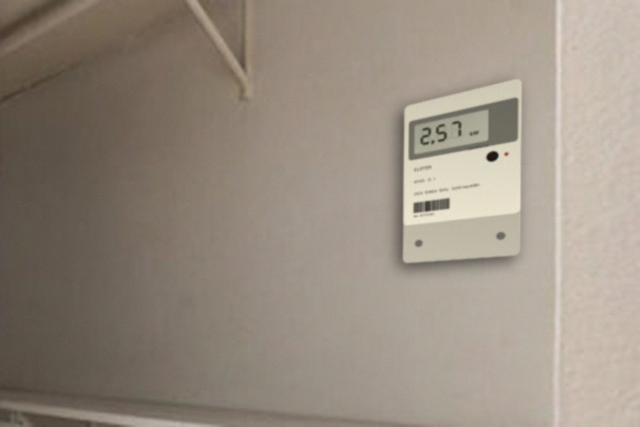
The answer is value=2.57 unit=kW
